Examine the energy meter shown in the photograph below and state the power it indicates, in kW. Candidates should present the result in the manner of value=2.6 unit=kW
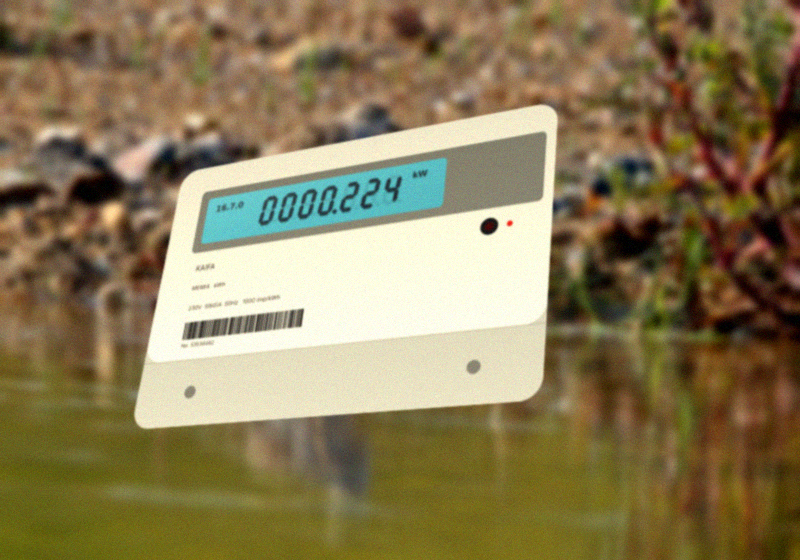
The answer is value=0.224 unit=kW
